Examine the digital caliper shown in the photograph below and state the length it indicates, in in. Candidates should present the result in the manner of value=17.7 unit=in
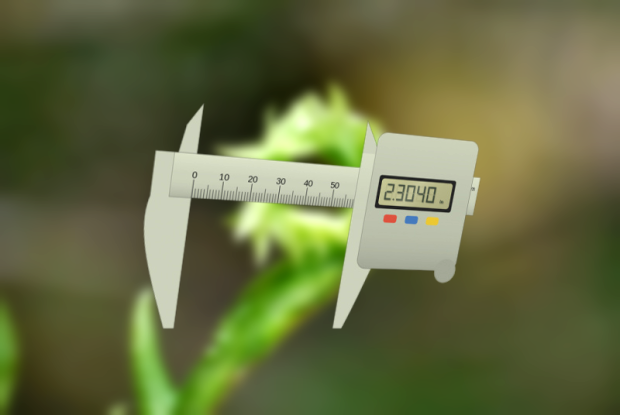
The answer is value=2.3040 unit=in
